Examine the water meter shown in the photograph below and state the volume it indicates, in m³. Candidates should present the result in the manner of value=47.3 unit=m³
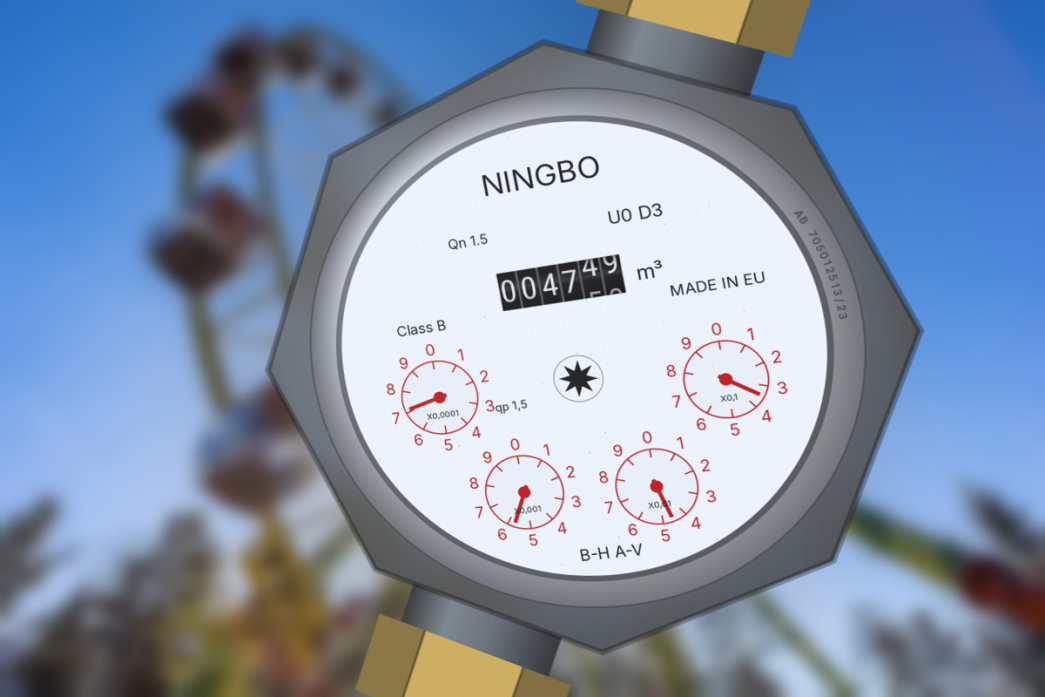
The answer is value=4749.3457 unit=m³
